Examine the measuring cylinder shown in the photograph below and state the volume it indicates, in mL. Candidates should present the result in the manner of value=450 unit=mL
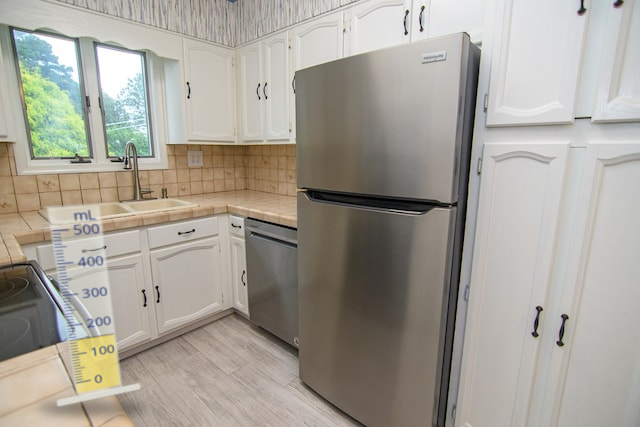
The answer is value=150 unit=mL
